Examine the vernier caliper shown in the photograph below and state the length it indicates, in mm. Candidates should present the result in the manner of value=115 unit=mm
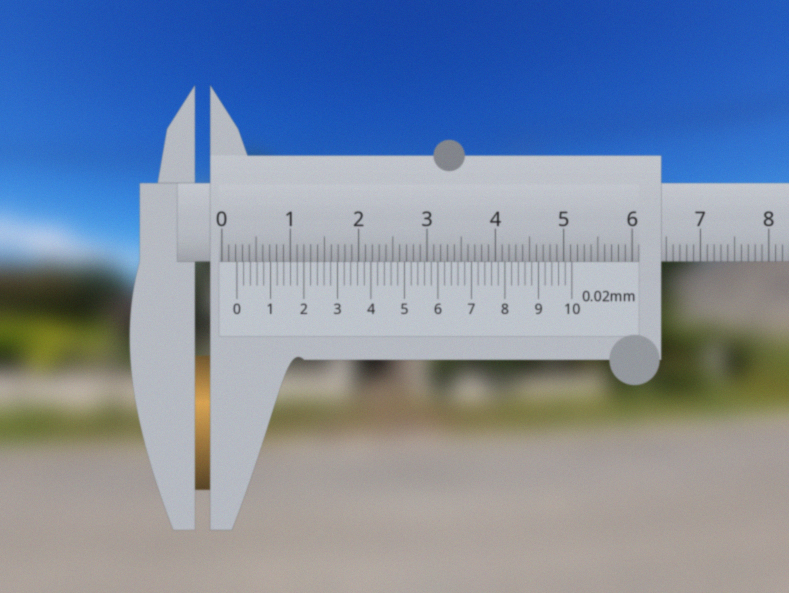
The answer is value=2.2 unit=mm
